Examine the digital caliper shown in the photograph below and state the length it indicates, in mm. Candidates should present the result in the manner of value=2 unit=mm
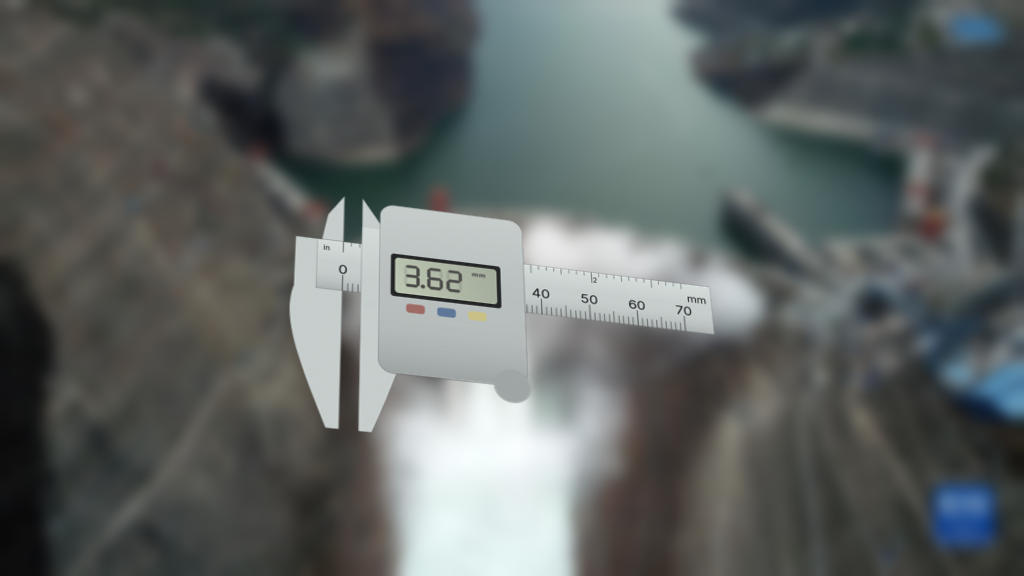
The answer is value=3.62 unit=mm
